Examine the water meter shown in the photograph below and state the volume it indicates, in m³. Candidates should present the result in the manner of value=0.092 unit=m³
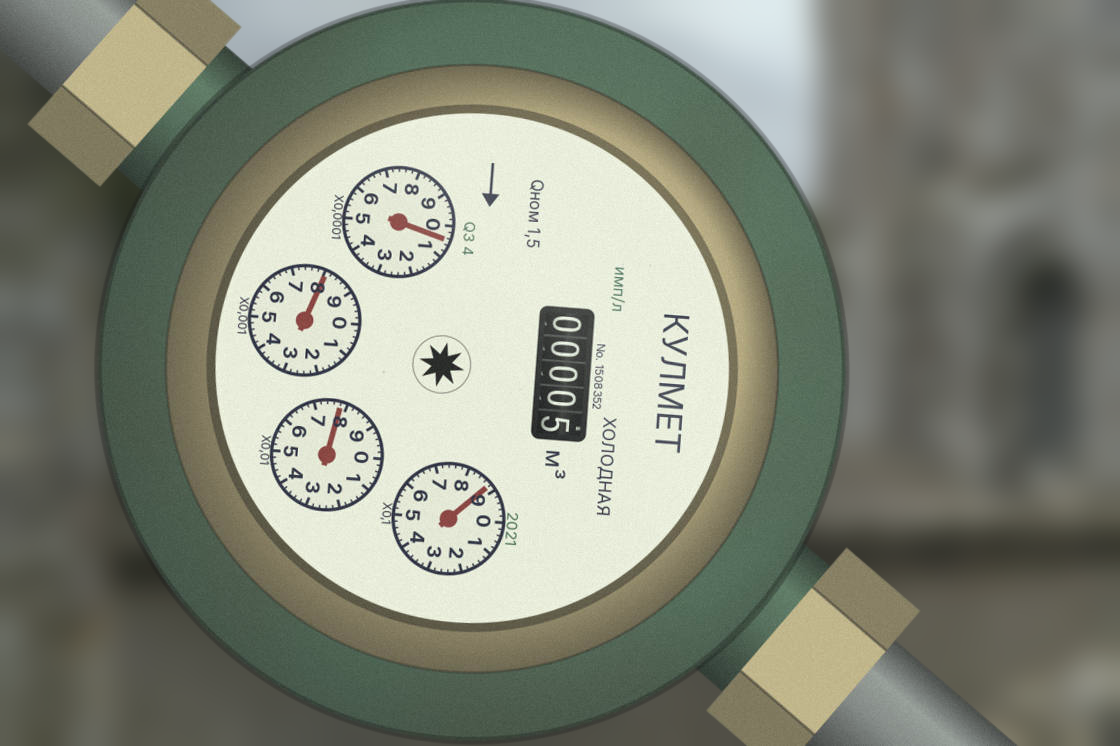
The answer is value=4.8780 unit=m³
